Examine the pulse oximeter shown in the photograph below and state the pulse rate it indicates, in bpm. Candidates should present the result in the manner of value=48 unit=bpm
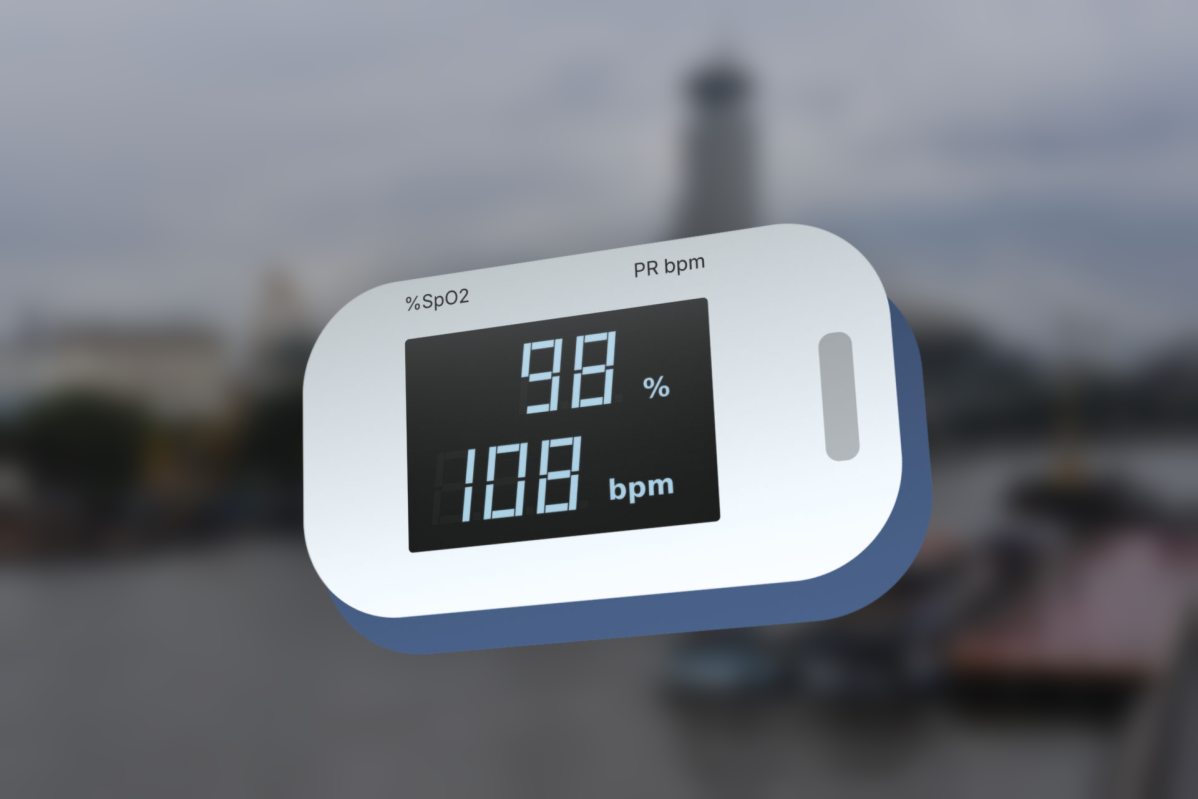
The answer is value=108 unit=bpm
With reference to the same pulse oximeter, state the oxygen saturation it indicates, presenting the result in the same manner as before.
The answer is value=98 unit=%
